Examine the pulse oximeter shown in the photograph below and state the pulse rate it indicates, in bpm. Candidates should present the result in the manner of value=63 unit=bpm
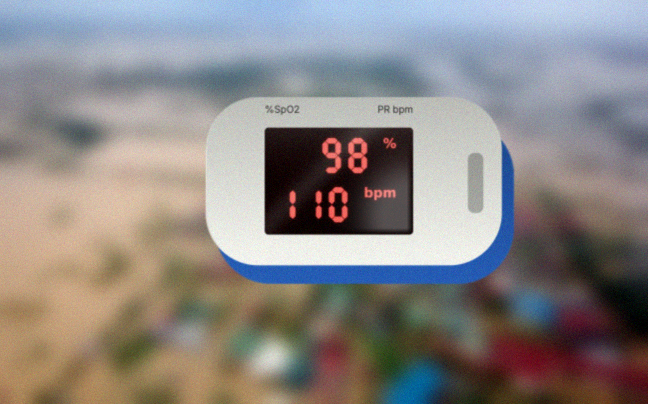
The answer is value=110 unit=bpm
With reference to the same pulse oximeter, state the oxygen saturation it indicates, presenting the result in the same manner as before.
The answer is value=98 unit=%
